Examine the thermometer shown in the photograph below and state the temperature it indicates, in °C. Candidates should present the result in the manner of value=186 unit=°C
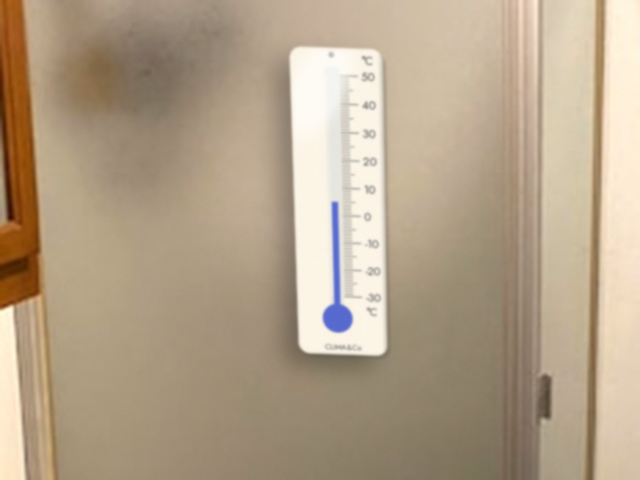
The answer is value=5 unit=°C
